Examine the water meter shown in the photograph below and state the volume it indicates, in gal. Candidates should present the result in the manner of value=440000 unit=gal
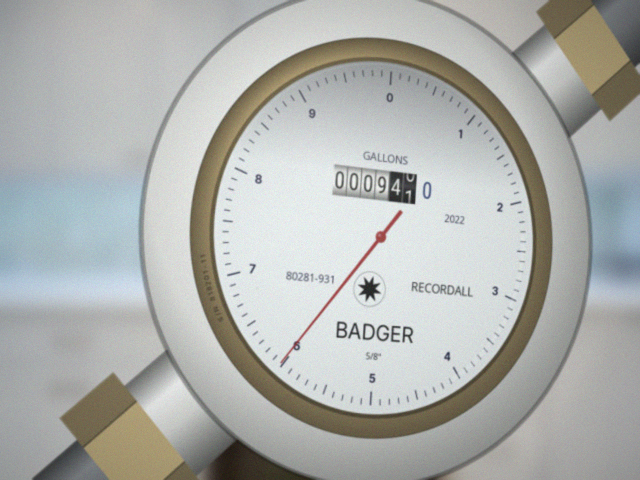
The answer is value=9406.0 unit=gal
